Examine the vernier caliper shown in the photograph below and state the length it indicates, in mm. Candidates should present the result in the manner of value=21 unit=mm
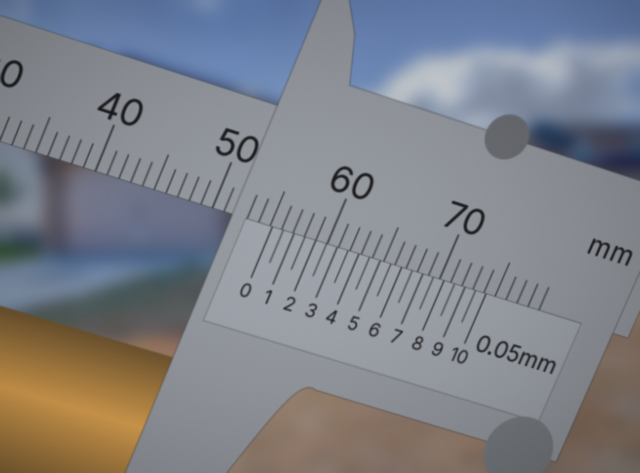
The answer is value=55.2 unit=mm
